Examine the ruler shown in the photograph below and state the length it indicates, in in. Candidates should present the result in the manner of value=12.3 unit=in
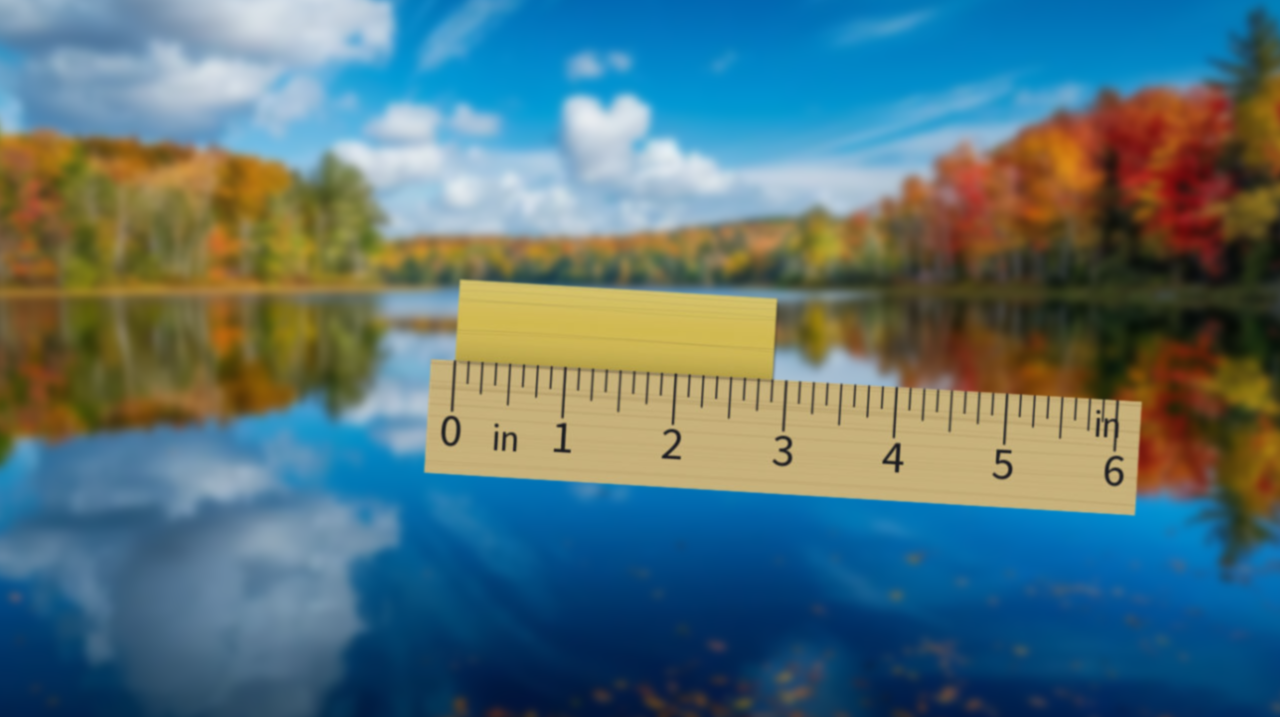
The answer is value=2.875 unit=in
